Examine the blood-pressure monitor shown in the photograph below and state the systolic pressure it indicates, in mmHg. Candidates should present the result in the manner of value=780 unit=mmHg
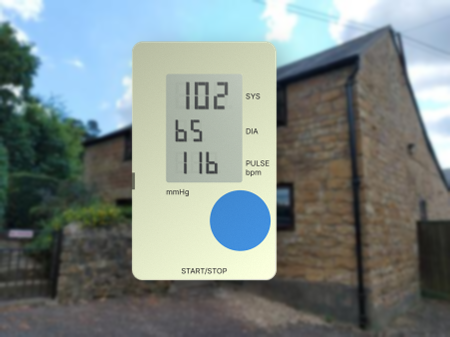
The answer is value=102 unit=mmHg
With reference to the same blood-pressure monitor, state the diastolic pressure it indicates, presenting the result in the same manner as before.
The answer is value=65 unit=mmHg
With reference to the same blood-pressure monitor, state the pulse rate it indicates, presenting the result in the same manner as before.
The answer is value=116 unit=bpm
